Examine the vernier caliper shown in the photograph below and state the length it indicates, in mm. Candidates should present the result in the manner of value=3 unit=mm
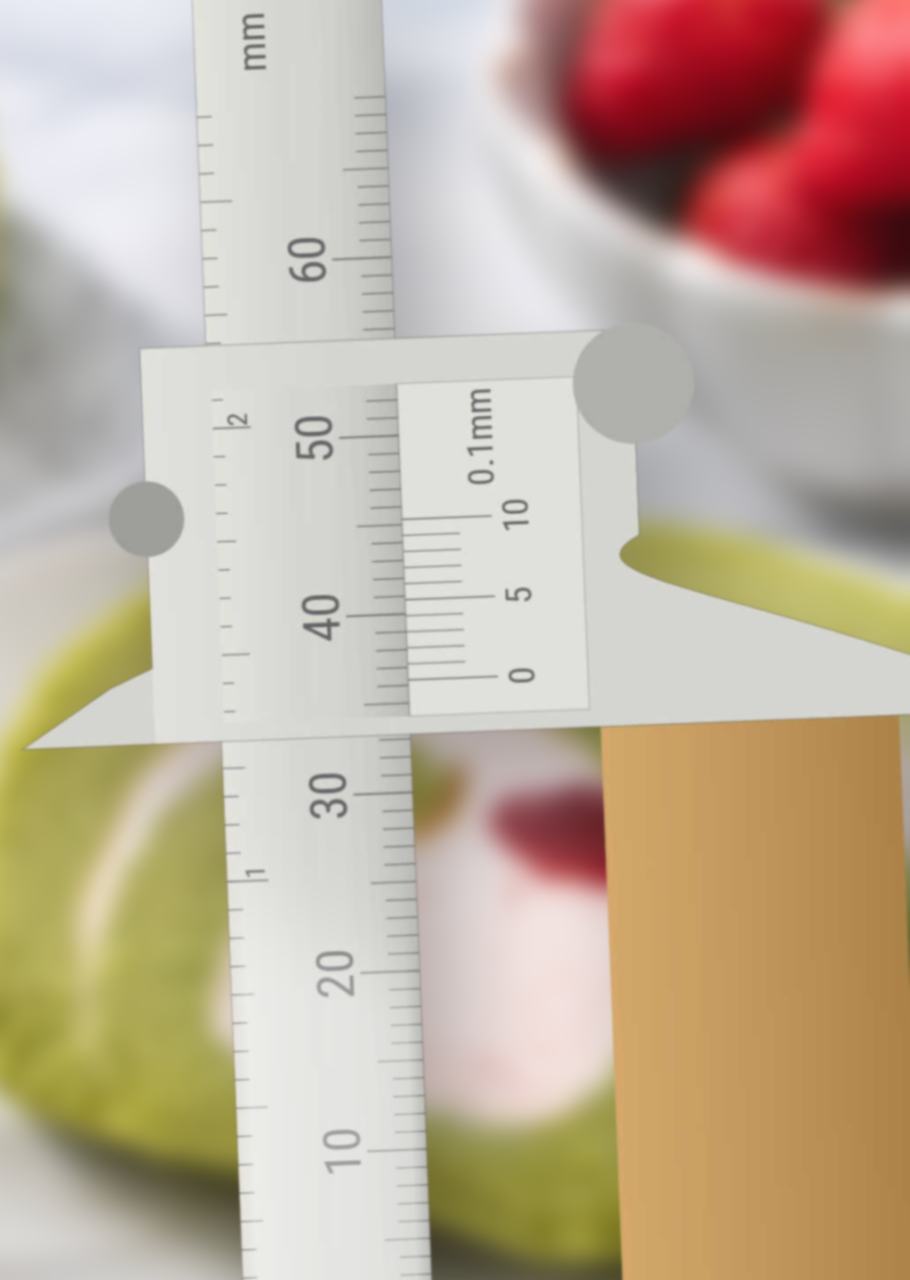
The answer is value=36.3 unit=mm
